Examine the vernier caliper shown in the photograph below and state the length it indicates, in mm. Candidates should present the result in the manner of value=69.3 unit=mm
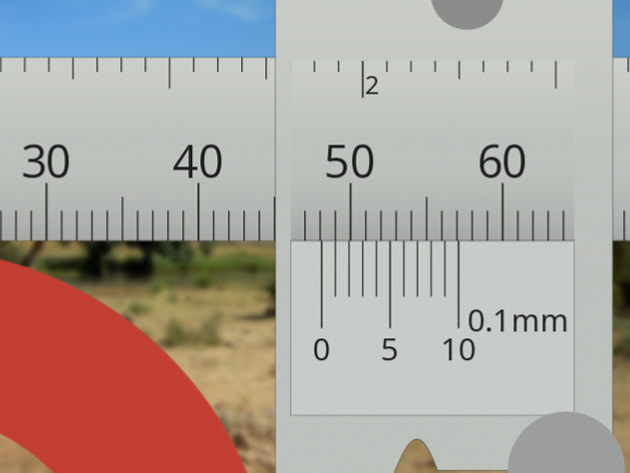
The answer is value=48.1 unit=mm
